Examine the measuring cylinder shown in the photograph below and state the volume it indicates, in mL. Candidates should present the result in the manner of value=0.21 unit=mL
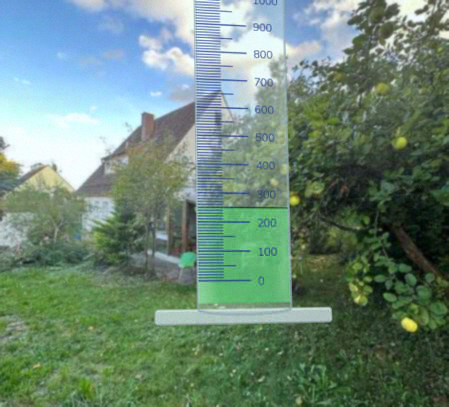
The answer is value=250 unit=mL
